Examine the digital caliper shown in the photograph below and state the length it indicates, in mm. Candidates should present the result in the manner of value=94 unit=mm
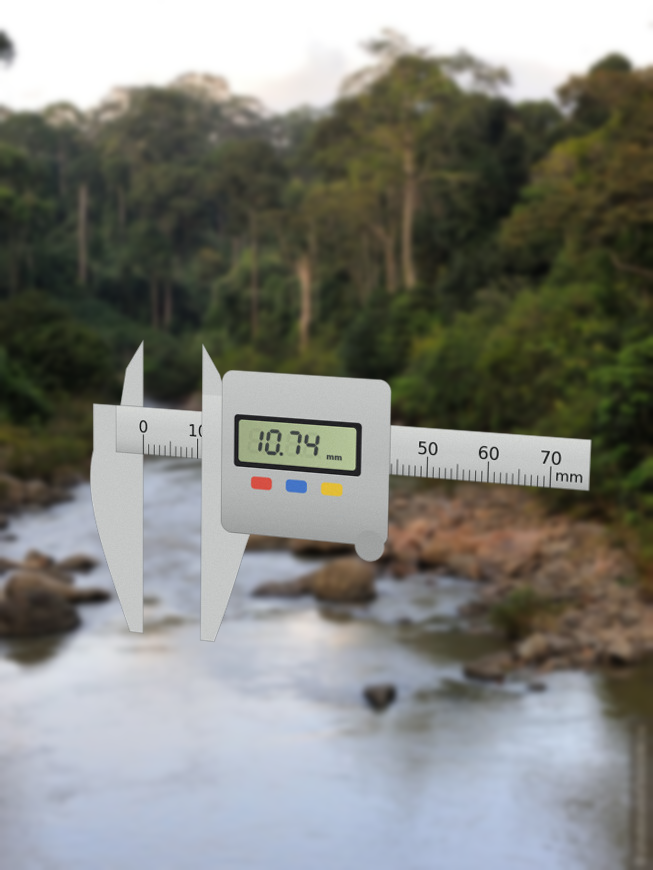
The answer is value=10.74 unit=mm
